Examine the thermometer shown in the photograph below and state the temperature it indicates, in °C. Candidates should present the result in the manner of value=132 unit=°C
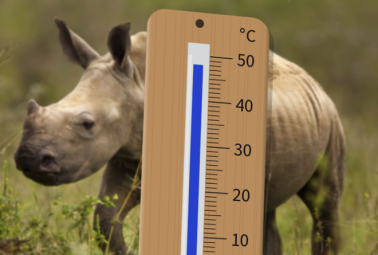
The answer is value=48 unit=°C
